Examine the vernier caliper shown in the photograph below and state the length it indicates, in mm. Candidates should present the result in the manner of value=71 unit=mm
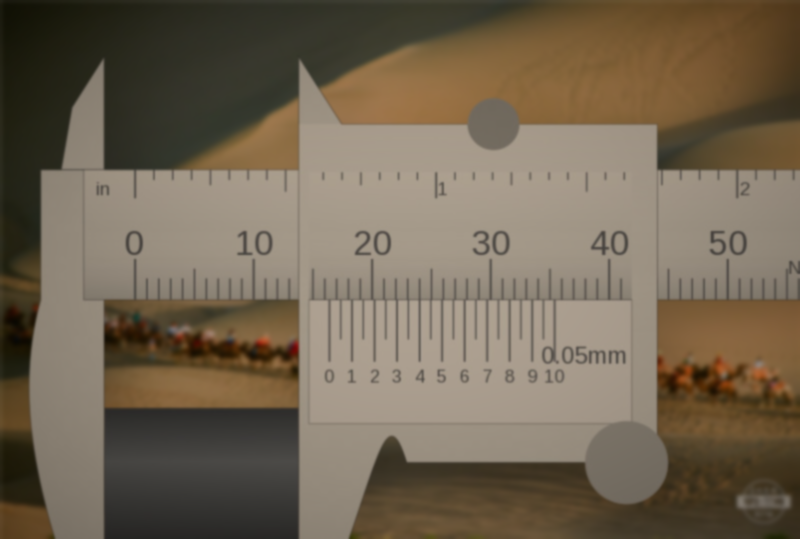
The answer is value=16.4 unit=mm
